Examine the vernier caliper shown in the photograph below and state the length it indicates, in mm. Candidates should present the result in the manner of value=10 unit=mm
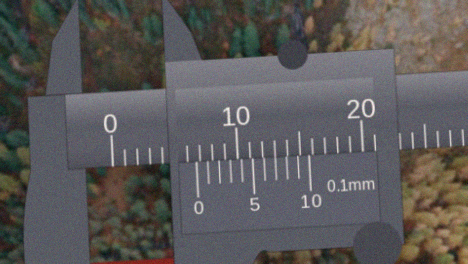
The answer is value=6.7 unit=mm
